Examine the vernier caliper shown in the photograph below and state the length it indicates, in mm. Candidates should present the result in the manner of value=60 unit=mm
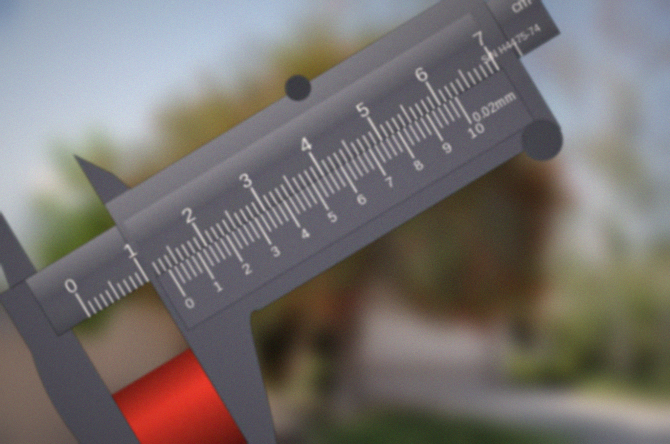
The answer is value=13.5 unit=mm
